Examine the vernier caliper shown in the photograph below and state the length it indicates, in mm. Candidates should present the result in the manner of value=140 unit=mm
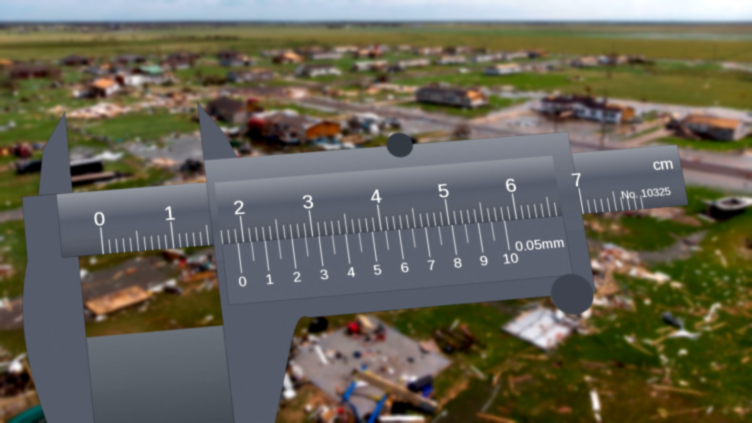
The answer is value=19.2 unit=mm
